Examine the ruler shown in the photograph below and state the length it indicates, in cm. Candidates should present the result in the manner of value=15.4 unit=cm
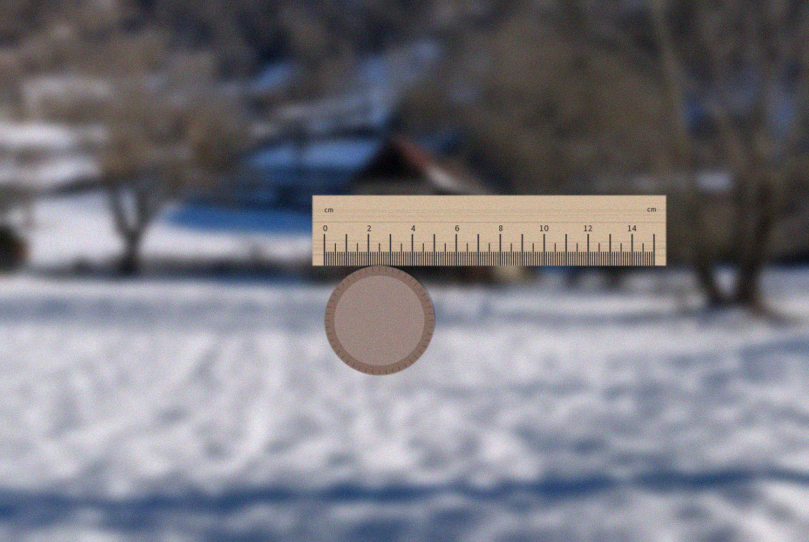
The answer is value=5 unit=cm
